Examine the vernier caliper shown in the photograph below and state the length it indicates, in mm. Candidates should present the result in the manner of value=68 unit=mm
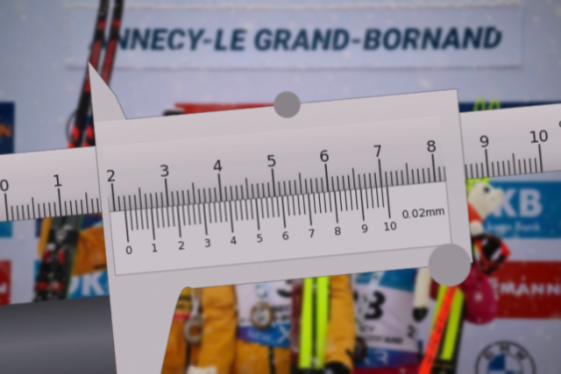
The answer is value=22.0 unit=mm
